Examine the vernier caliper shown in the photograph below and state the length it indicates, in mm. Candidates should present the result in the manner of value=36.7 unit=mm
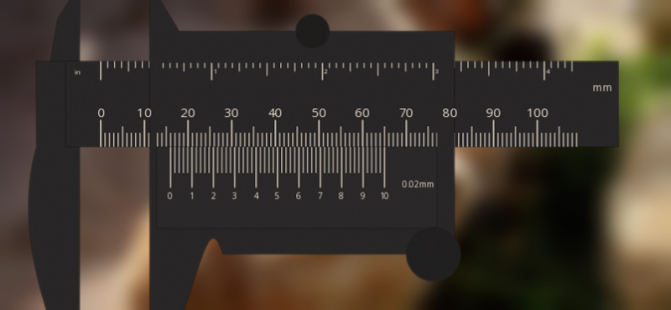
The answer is value=16.0 unit=mm
